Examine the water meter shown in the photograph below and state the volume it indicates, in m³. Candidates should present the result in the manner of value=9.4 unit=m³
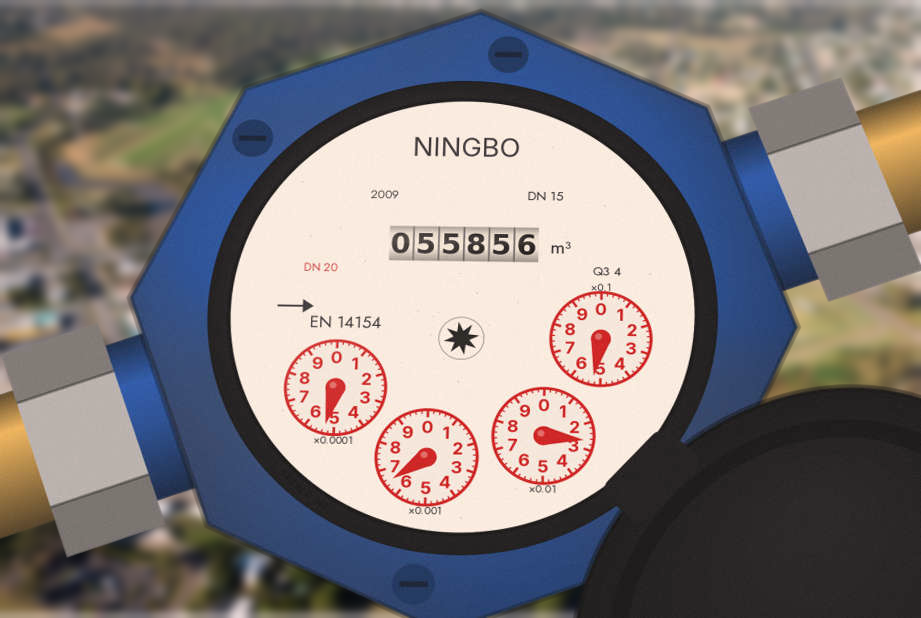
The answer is value=55856.5265 unit=m³
